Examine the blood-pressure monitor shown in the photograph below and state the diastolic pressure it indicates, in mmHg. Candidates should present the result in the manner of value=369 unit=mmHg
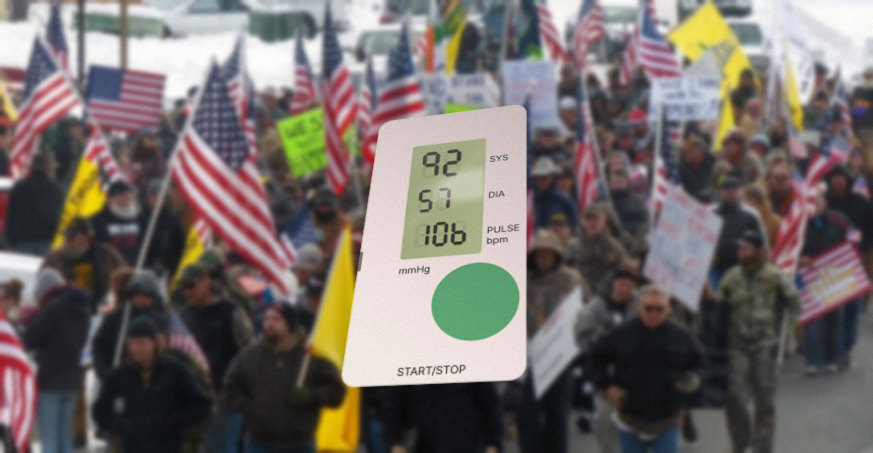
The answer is value=57 unit=mmHg
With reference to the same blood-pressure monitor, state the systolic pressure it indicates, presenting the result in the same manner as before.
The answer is value=92 unit=mmHg
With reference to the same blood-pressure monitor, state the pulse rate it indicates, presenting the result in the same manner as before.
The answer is value=106 unit=bpm
